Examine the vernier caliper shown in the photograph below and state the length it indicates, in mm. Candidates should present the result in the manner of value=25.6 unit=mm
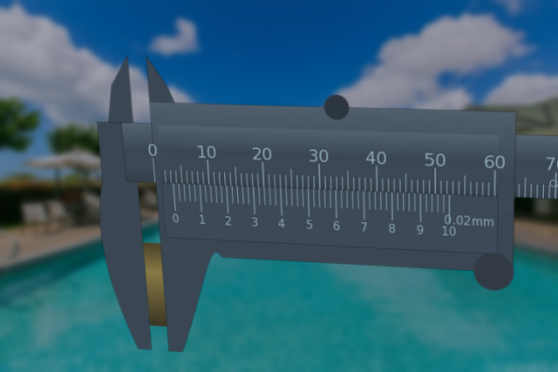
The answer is value=3.4 unit=mm
